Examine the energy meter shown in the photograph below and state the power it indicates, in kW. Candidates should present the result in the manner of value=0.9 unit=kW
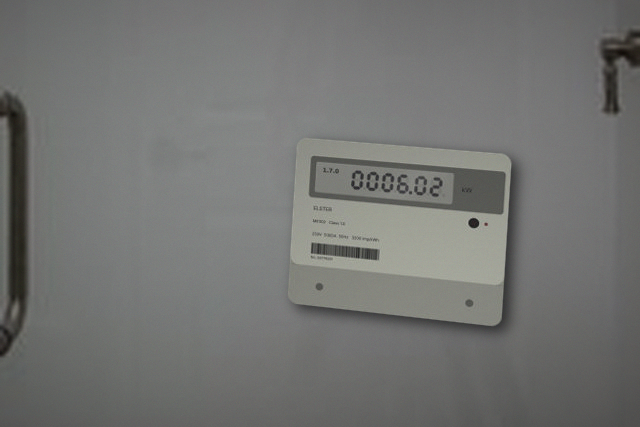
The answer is value=6.02 unit=kW
